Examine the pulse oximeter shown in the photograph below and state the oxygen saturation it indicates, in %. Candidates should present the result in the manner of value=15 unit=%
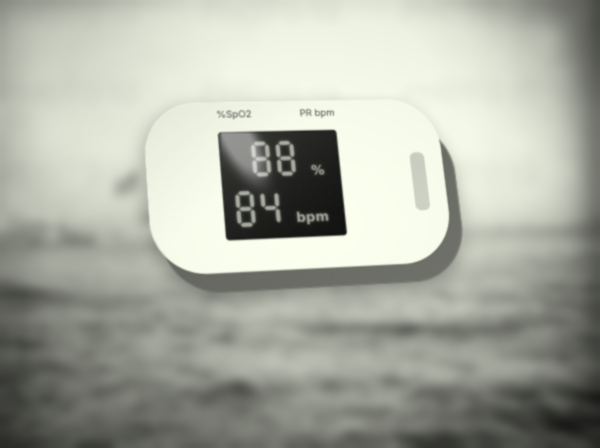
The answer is value=88 unit=%
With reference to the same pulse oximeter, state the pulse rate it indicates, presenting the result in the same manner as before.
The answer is value=84 unit=bpm
